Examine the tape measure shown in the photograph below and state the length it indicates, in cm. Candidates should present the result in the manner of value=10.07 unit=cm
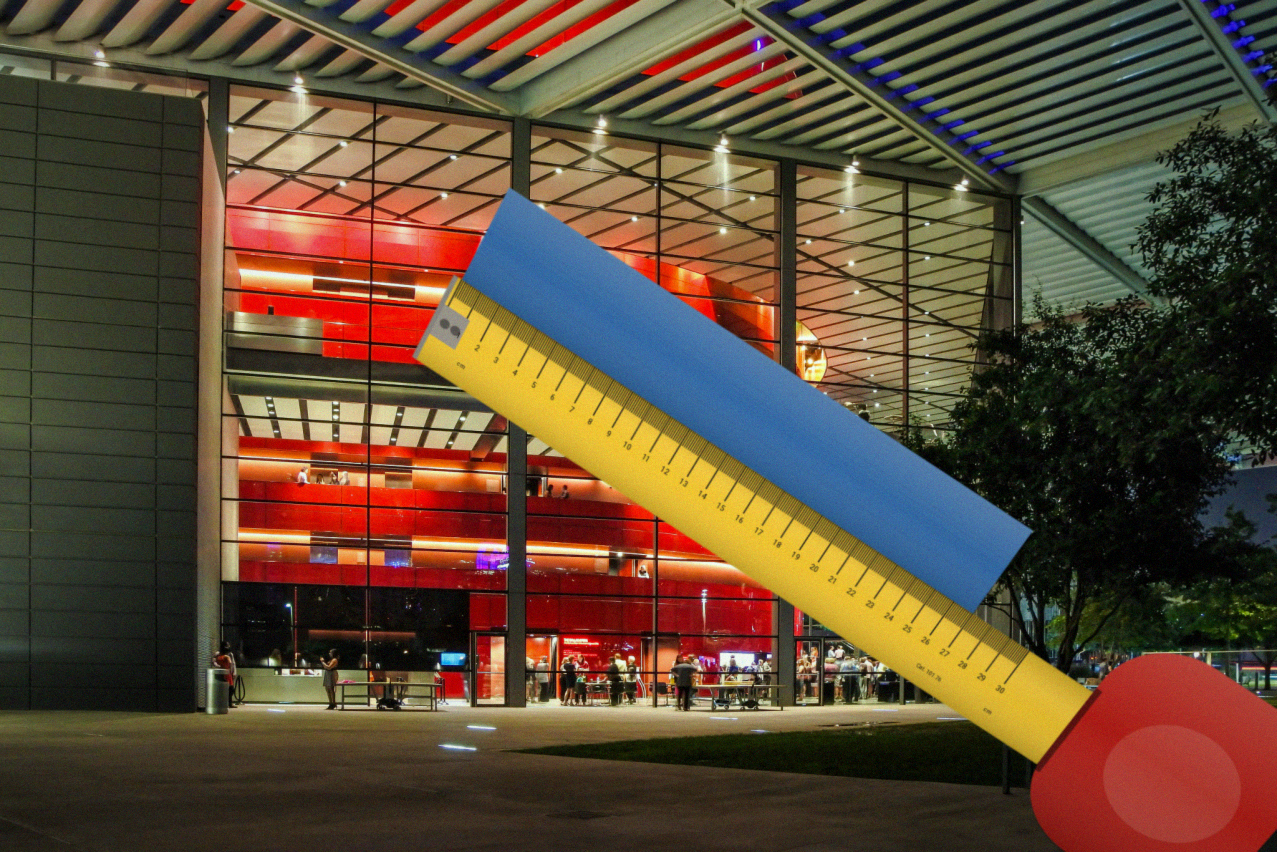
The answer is value=27 unit=cm
